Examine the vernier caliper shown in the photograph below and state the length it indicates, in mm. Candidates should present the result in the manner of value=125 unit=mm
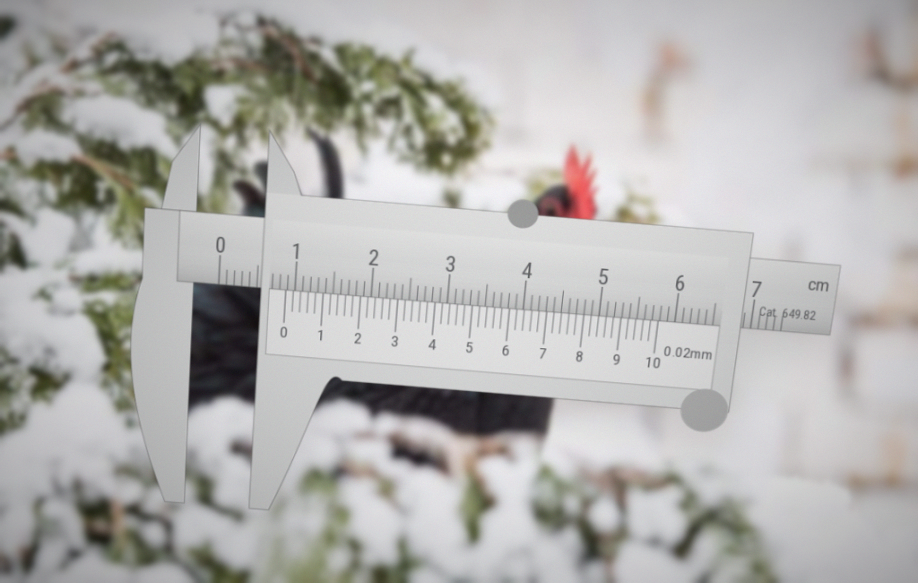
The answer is value=8.8 unit=mm
